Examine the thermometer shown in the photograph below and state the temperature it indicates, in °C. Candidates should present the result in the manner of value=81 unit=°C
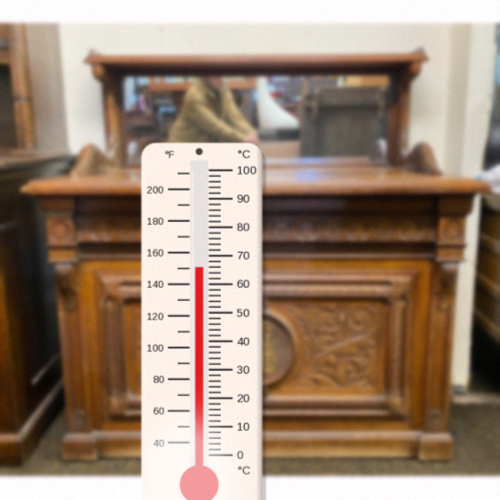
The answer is value=66 unit=°C
